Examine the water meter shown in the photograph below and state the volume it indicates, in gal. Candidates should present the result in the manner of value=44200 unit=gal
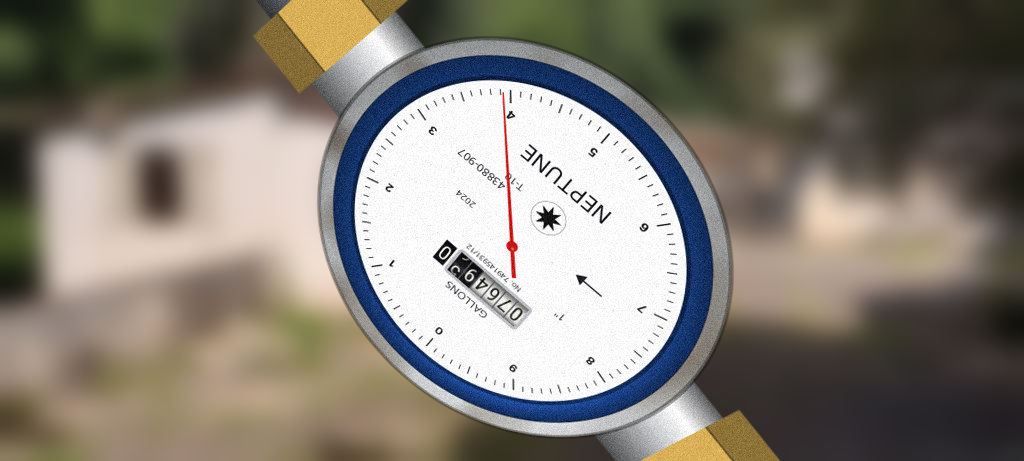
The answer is value=764953.9 unit=gal
